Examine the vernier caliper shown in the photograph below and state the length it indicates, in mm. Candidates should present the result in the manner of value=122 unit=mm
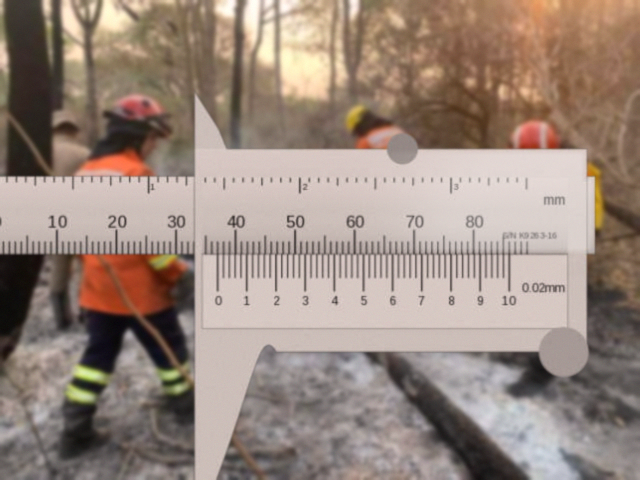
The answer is value=37.0 unit=mm
